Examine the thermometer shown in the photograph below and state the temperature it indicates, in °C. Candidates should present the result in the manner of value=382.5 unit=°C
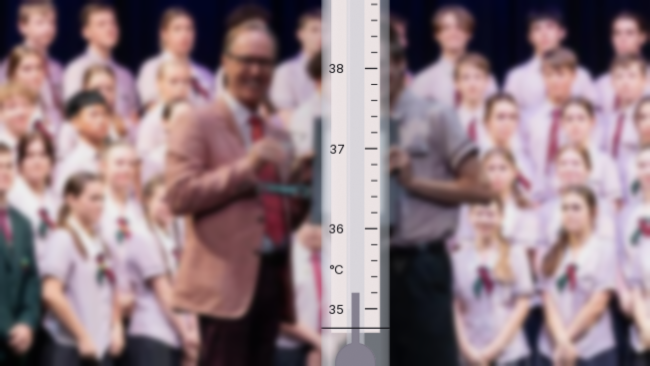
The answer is value=35.2 unit=°C
